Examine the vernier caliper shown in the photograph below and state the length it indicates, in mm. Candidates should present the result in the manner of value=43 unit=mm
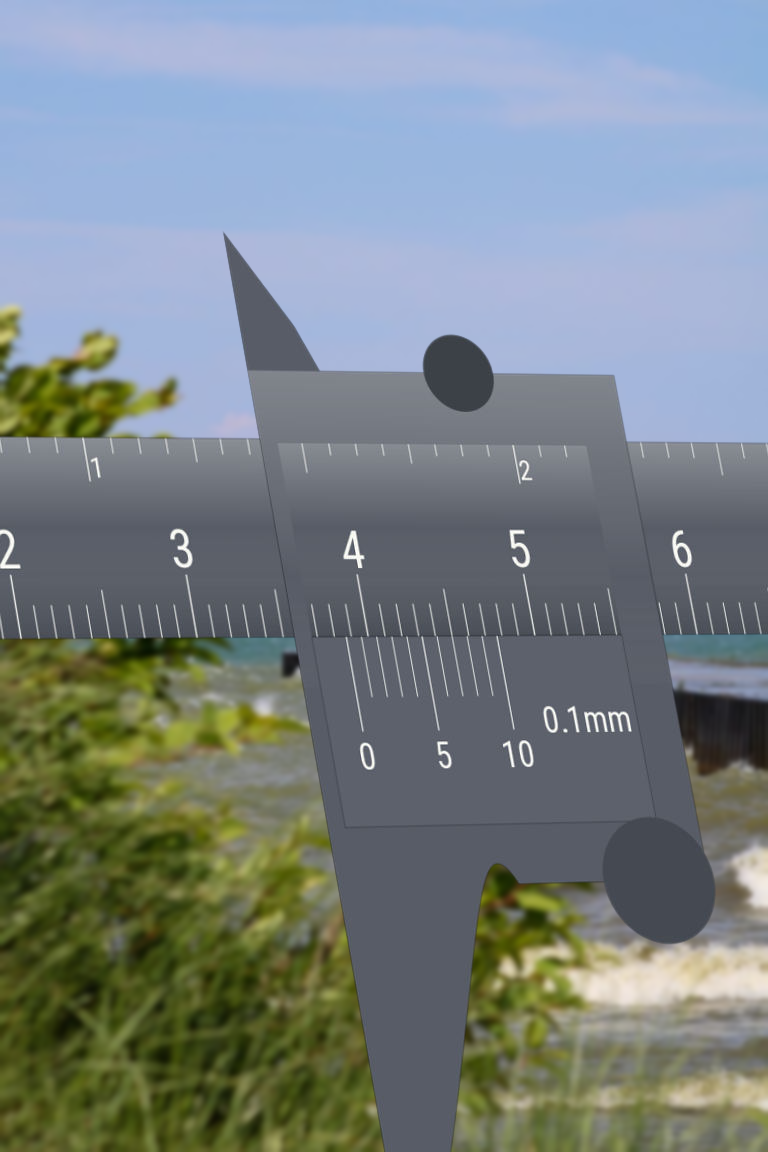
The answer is value=38.7 unit=mm
